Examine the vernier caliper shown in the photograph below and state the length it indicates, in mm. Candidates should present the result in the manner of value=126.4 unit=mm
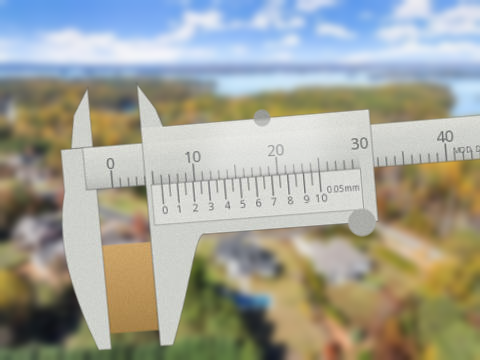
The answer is value=6.0 unit=mm
